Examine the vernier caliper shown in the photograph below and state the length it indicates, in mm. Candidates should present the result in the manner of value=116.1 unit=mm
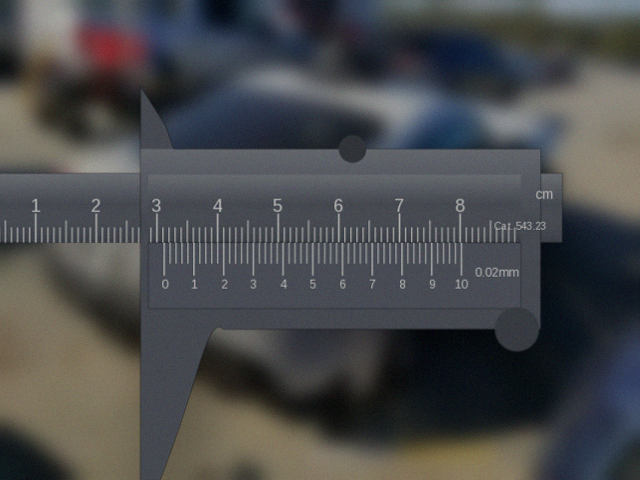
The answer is value=31.2 unit=mm
